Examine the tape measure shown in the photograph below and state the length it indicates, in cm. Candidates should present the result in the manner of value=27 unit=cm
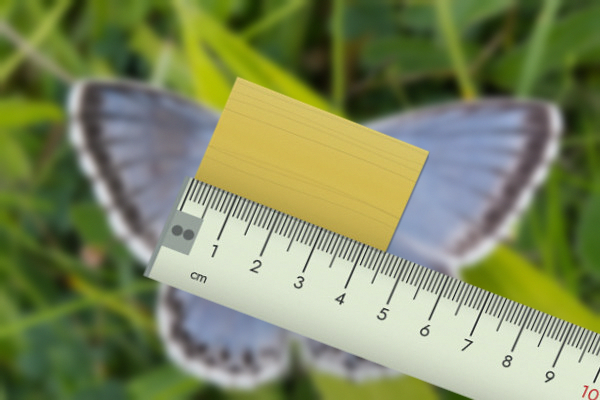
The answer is value=4.5 unit=cm
